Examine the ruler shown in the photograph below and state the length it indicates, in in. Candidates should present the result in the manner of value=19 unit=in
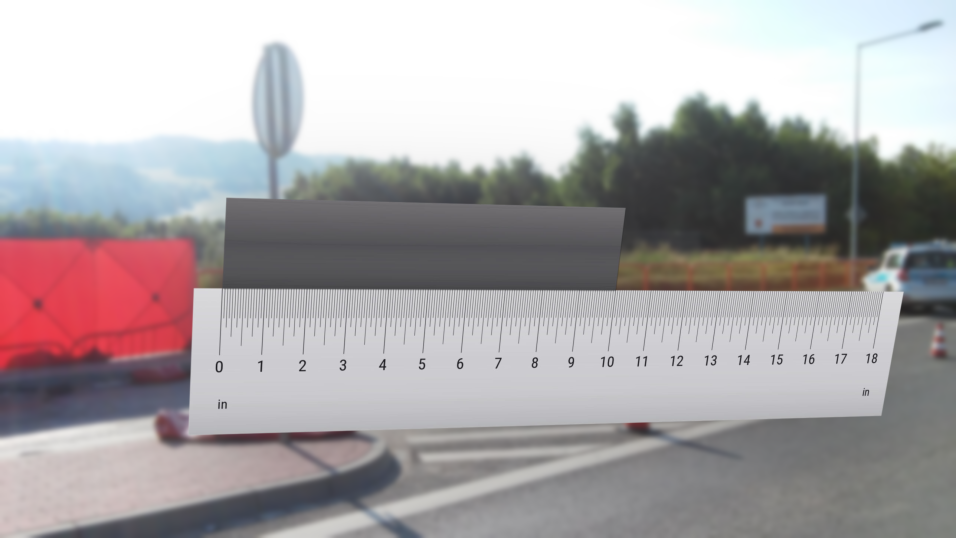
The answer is value=10 unit=in
